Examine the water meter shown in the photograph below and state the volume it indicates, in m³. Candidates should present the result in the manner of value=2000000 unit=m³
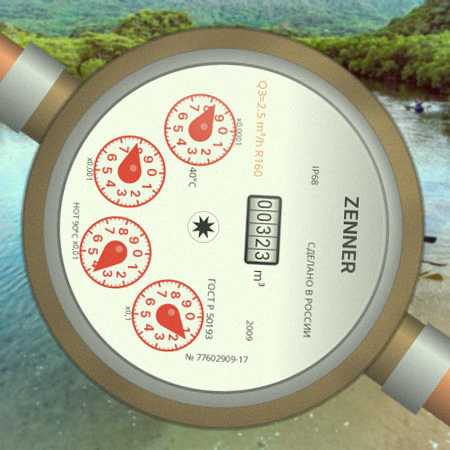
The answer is value=323.1378 unit=m³
